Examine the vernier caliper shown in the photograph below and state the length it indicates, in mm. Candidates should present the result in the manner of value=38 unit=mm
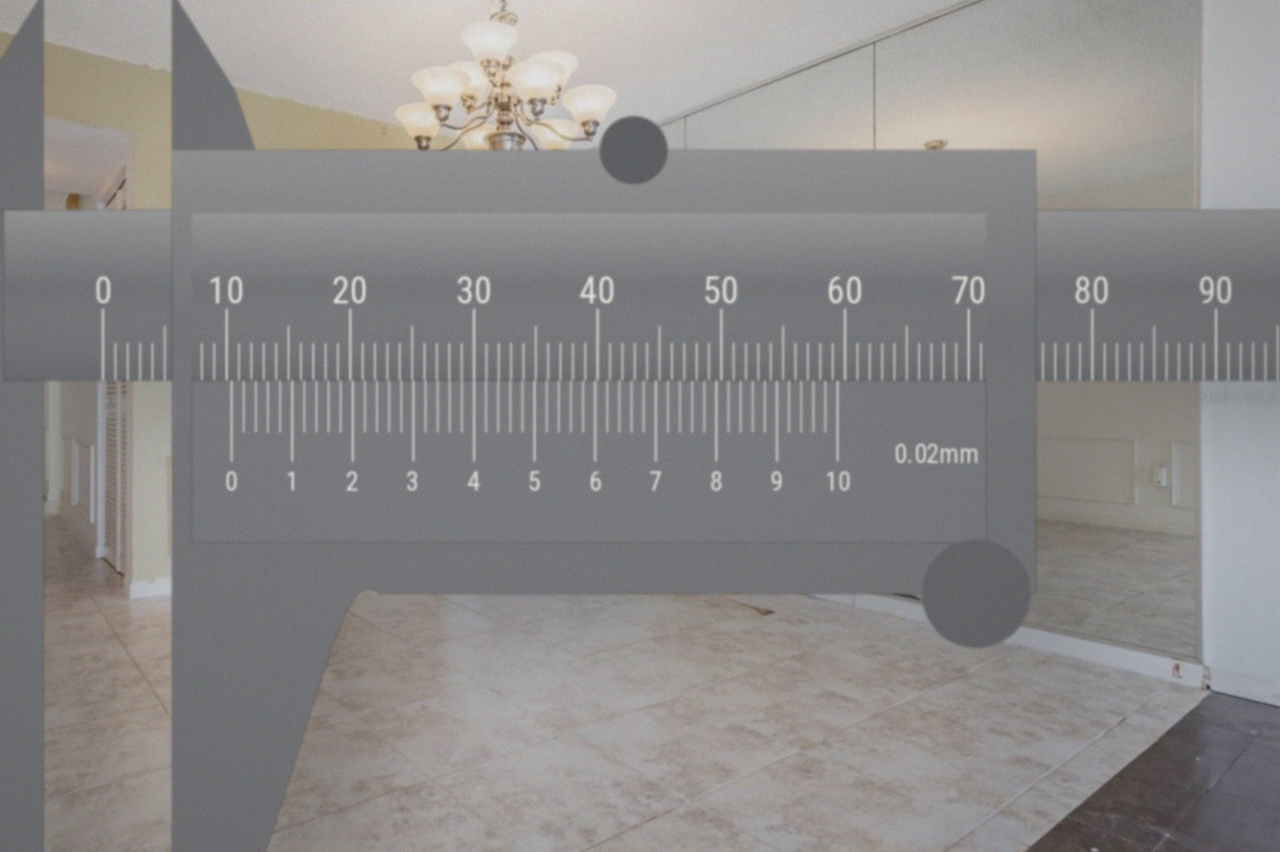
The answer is value=10.4 unit=mm
